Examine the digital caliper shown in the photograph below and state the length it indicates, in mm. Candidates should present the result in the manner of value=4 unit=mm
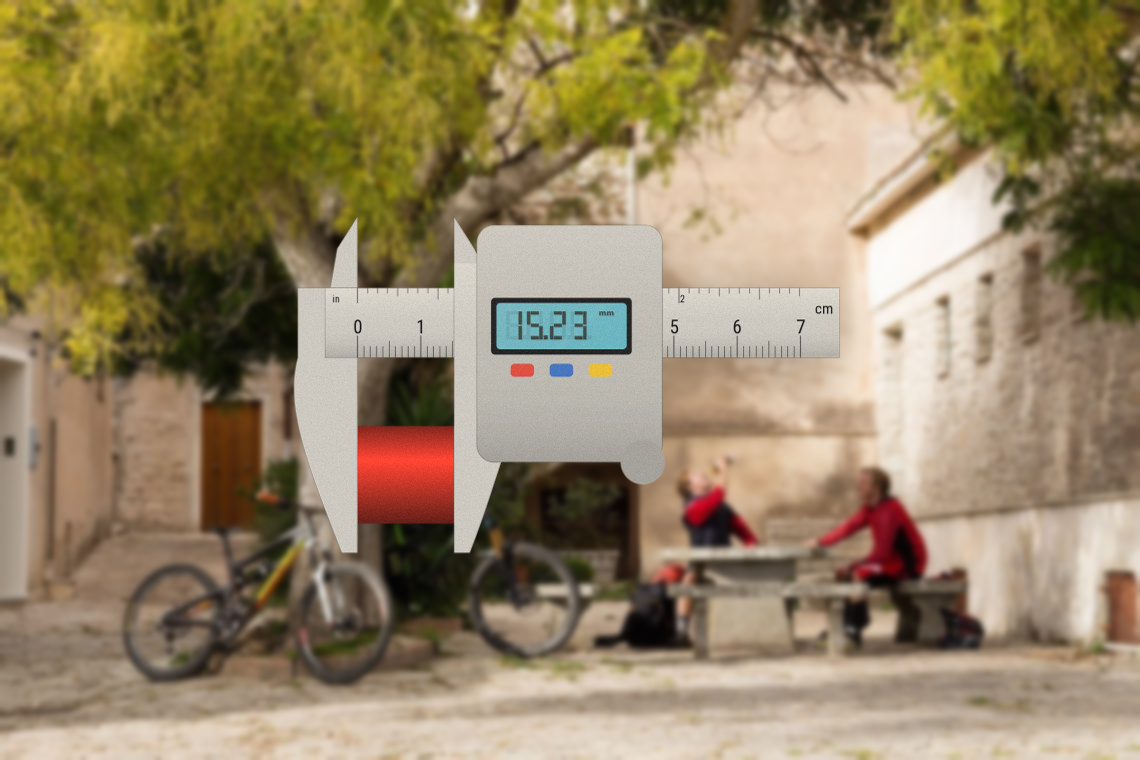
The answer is value=15.23 unit=mm
